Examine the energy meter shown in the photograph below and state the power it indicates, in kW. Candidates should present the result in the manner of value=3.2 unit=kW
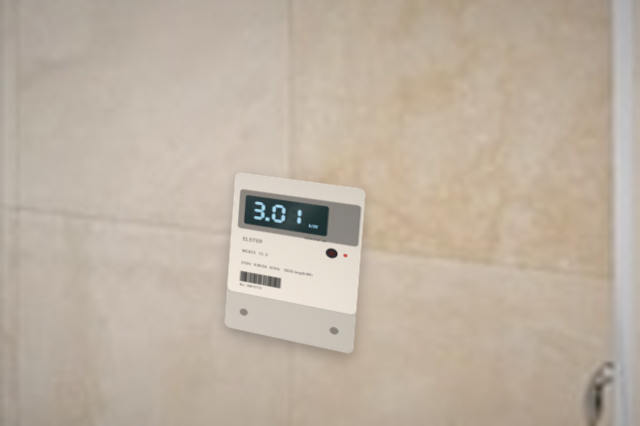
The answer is value=3.01 unit=kW
